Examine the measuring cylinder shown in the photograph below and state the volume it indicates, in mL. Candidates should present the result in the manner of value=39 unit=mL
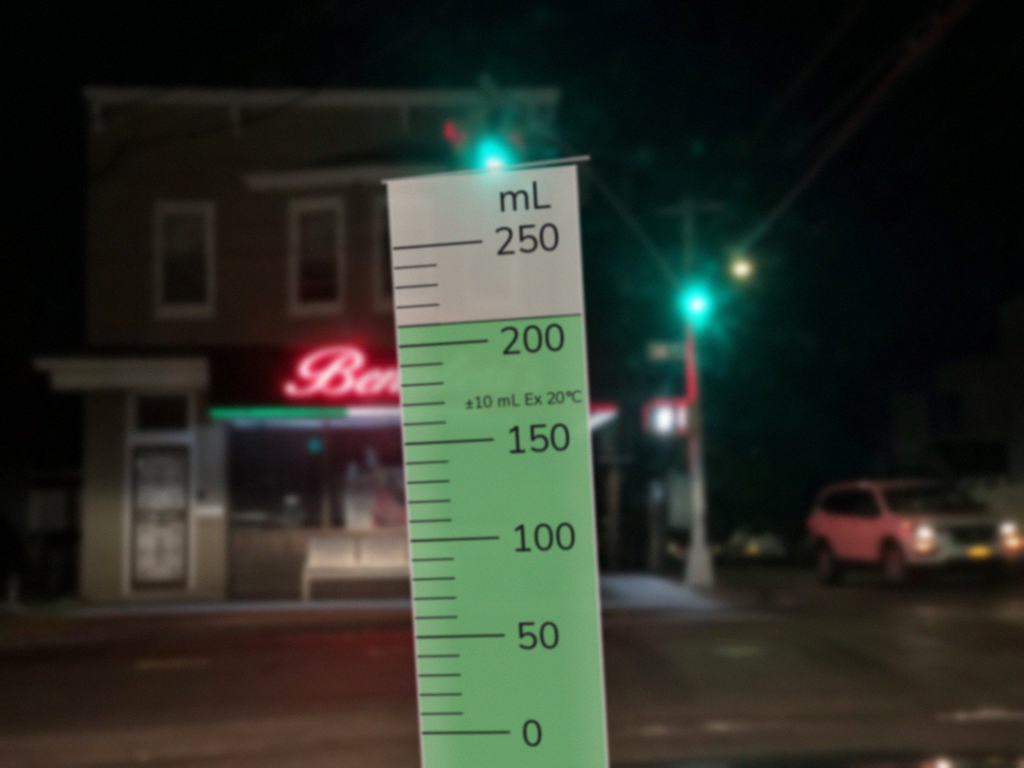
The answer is value=210 unit=mL
